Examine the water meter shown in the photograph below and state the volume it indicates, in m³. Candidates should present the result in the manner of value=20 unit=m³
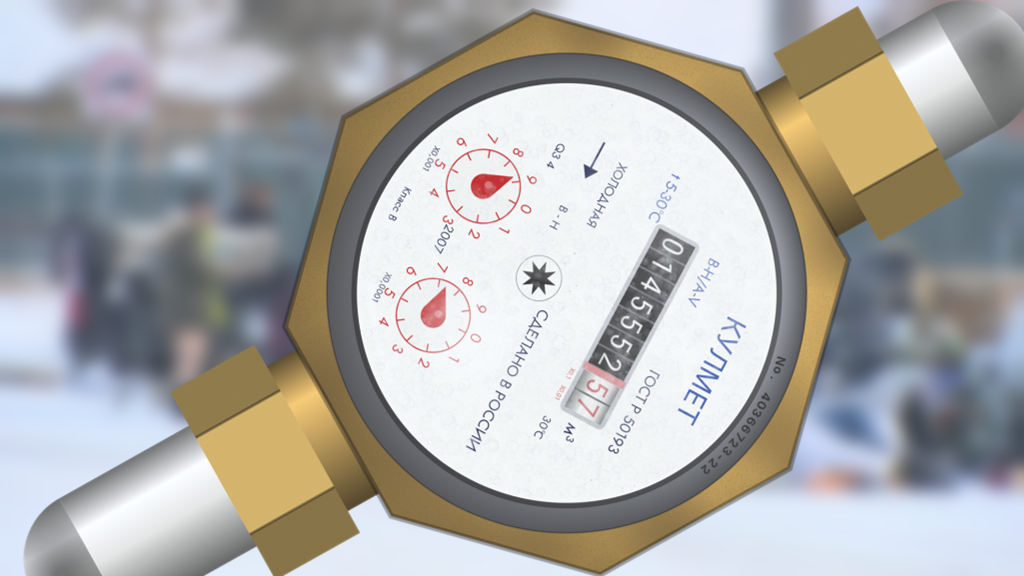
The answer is value=145552.5787 unit=m³
